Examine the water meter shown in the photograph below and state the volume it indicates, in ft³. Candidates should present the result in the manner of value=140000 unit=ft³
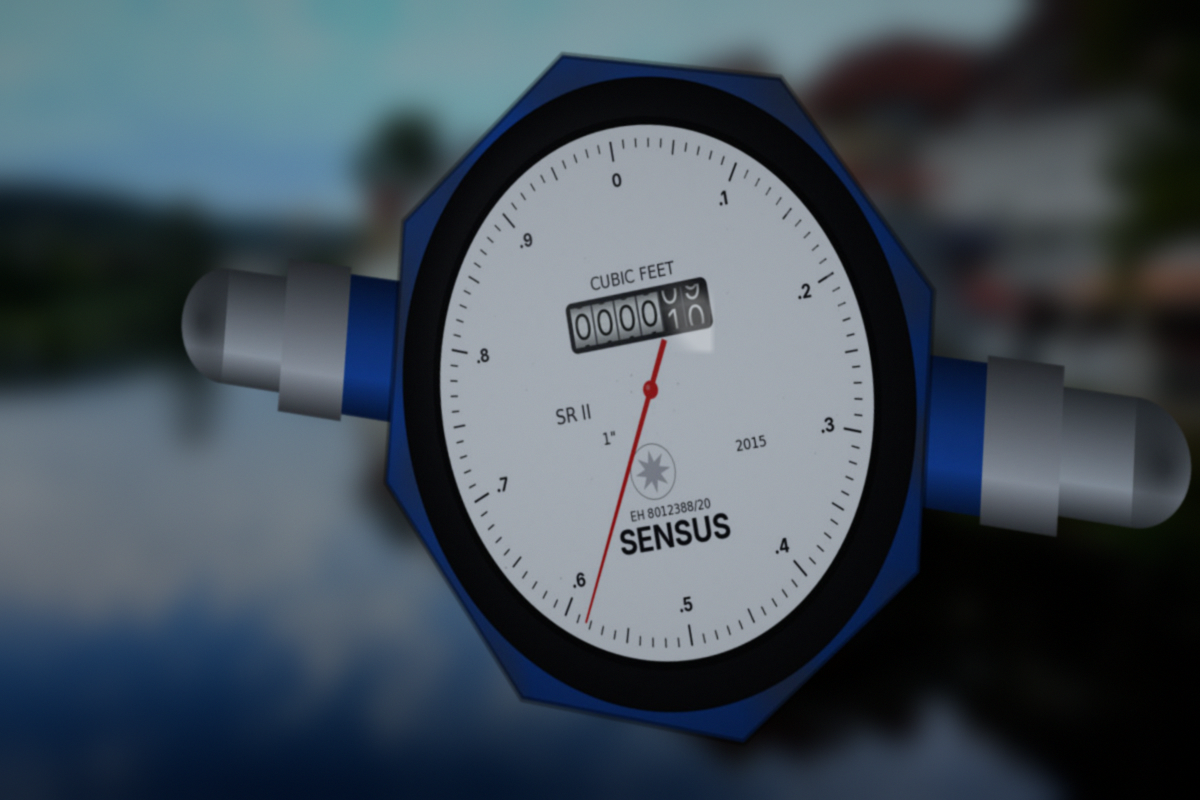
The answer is value=9.58 unit=ft³
